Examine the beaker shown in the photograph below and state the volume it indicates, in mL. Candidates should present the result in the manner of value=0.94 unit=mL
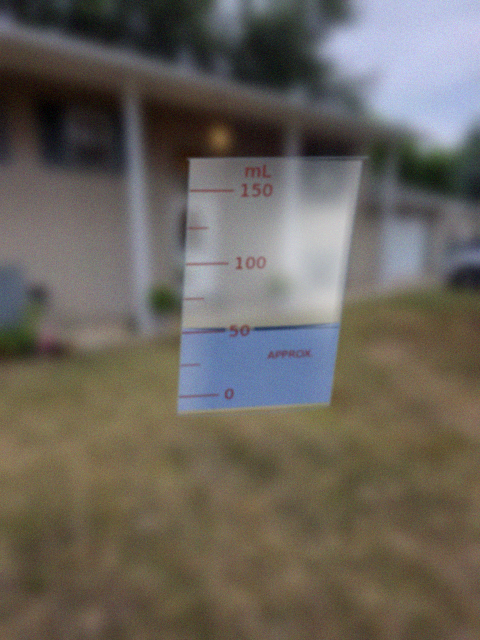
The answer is value=50 unit=mL
